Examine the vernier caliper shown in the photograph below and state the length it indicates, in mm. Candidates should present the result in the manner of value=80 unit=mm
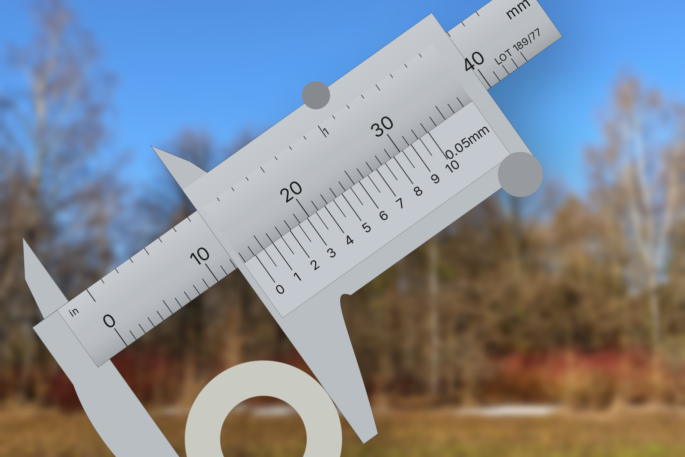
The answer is value=14.1 unit=mm
